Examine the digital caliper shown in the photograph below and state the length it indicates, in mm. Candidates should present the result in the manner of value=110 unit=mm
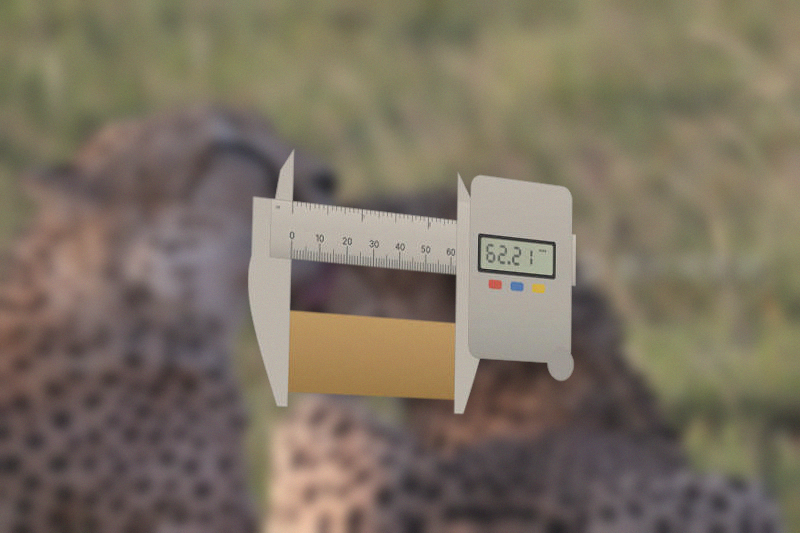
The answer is value=62.21 unit=mm
